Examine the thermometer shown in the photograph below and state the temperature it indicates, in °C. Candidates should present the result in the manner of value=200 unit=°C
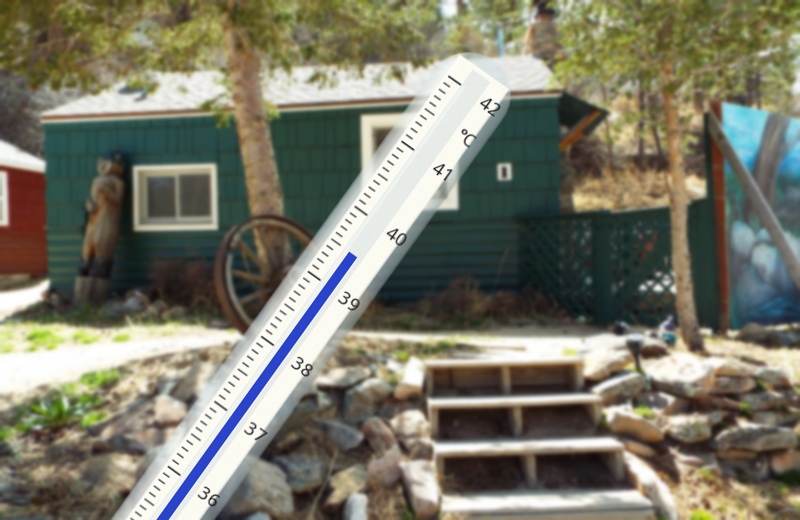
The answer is value=39.5 unit=°C
